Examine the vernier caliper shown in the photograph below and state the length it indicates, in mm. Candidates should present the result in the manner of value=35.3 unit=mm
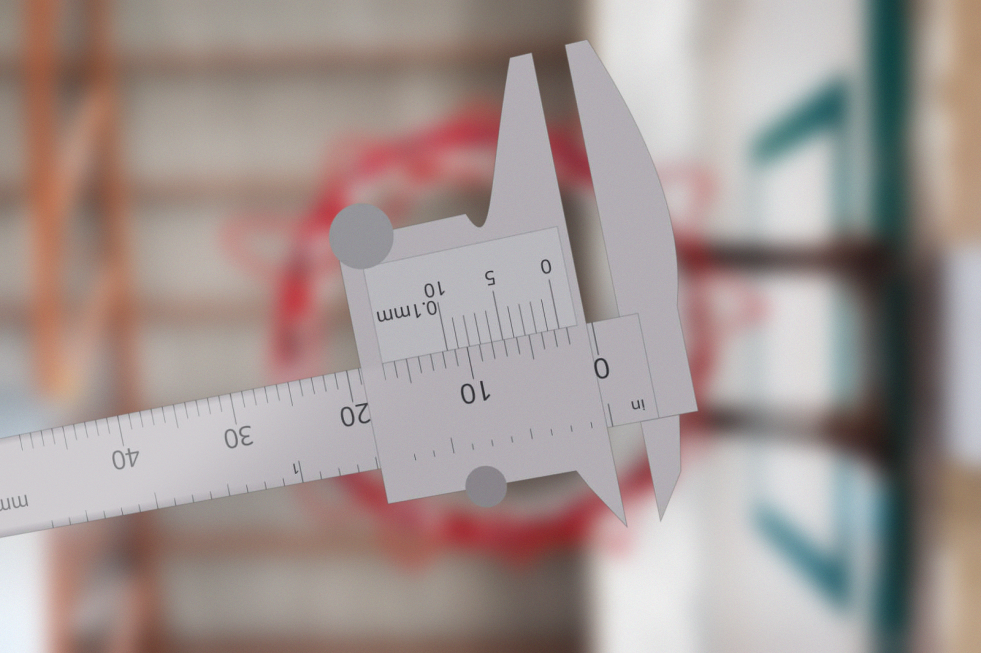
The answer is value=2.6 unit=mm
